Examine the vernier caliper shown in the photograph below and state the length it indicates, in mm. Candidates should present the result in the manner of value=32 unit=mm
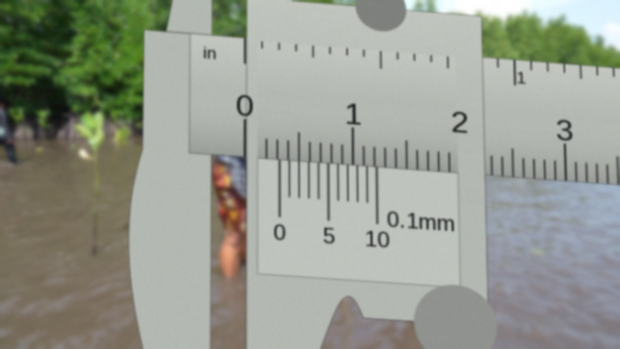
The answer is value=3.2 unit=mm
